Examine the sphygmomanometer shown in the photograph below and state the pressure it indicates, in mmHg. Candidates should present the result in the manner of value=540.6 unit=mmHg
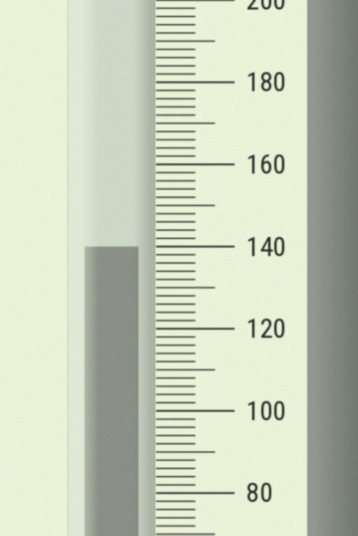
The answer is value=140 unit=mmHg
